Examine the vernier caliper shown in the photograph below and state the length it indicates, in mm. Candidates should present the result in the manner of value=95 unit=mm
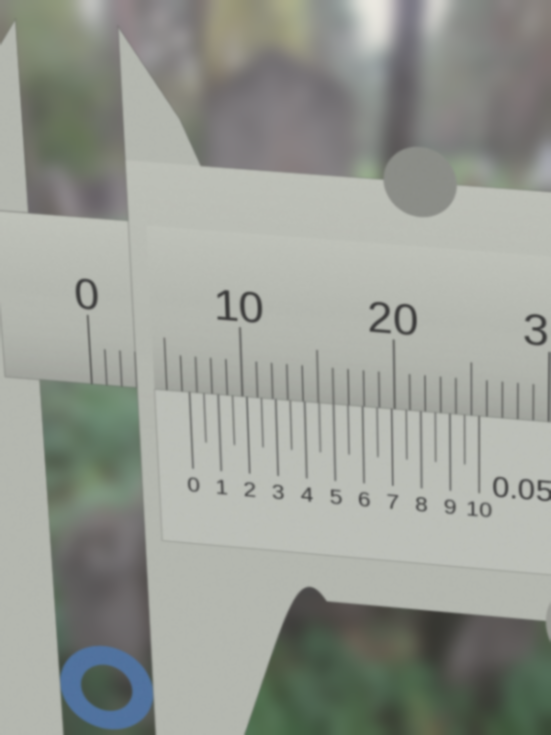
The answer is value=6.5 unit=mm
